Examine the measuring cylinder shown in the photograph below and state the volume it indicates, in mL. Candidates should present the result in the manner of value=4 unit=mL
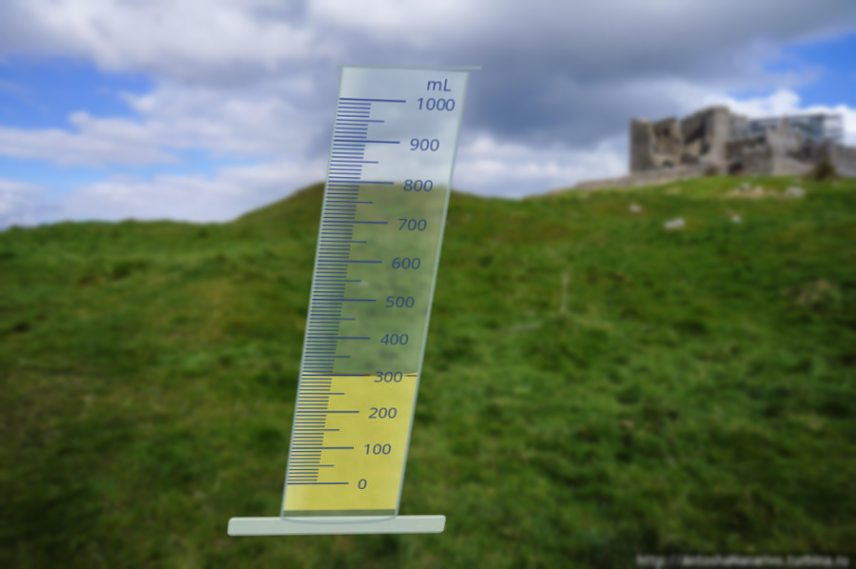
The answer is value=300 unit=mL
